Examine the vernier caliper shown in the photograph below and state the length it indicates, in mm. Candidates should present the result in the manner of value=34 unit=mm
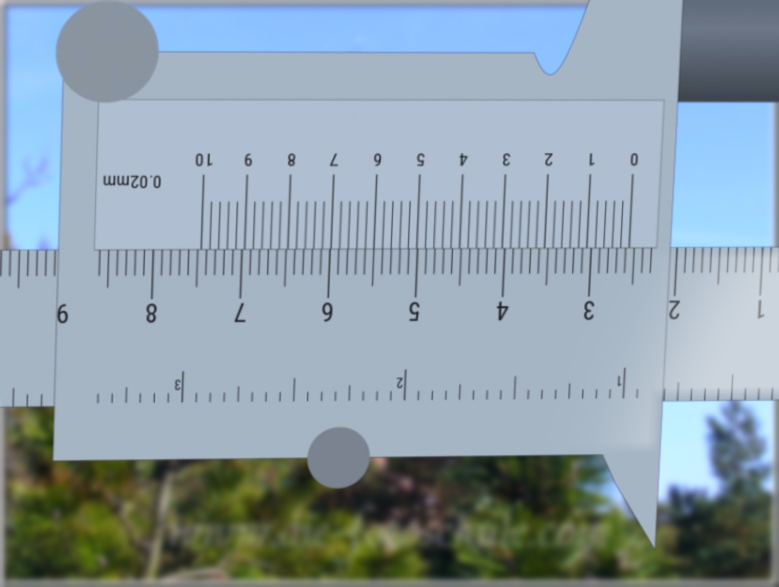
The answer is value=25.6 unit=mm
